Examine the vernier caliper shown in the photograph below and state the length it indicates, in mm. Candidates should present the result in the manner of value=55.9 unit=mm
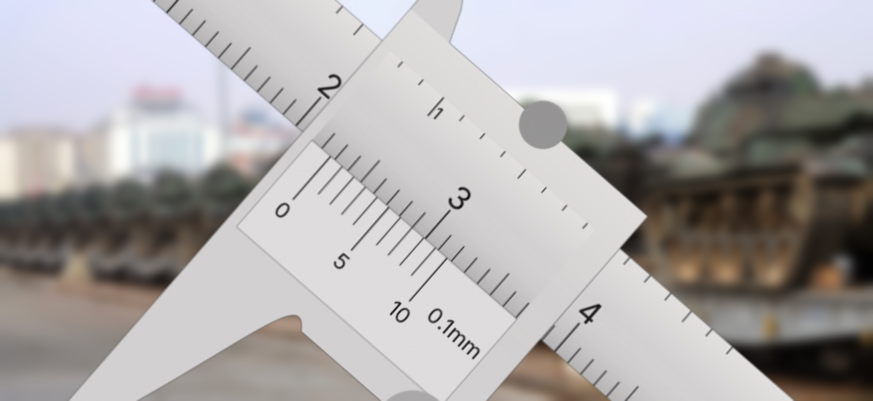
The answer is value=22.7 unit=mm
